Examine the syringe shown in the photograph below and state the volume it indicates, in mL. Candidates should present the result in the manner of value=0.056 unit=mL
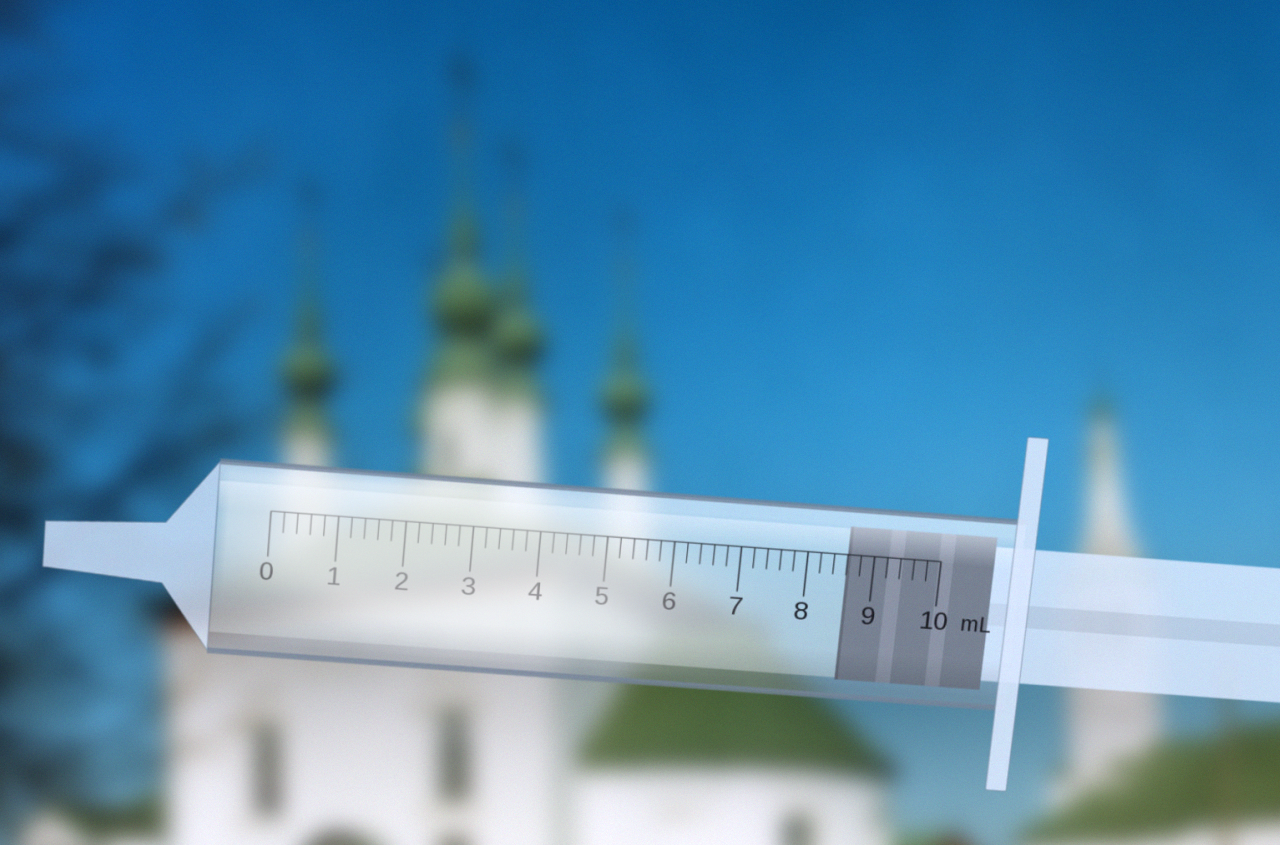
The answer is value=8.6 unit=mL
